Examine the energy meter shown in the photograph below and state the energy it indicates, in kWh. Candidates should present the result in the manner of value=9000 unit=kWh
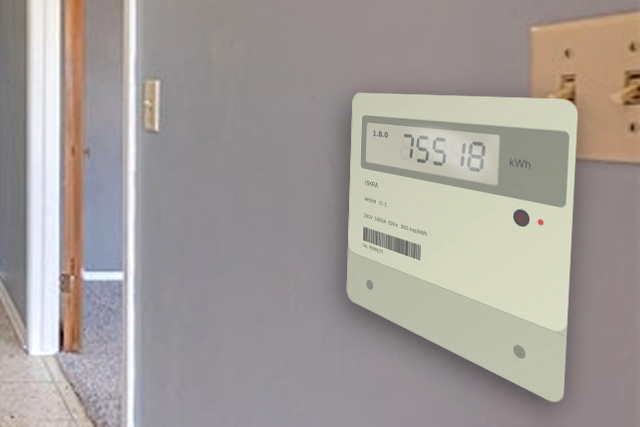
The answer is value=75518 unit=kWh
